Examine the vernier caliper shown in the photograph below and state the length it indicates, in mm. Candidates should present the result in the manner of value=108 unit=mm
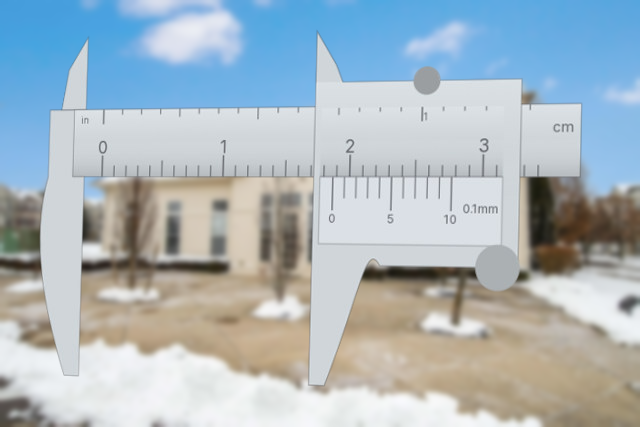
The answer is value=18.7 unit=mm
